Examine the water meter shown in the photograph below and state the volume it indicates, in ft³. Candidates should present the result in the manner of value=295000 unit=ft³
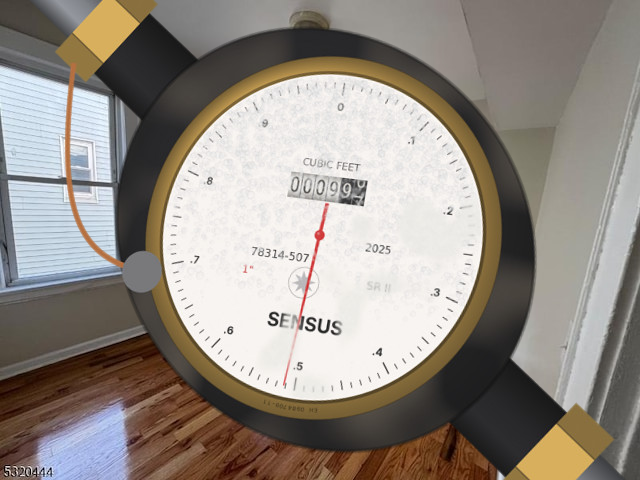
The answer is value=996.51 unit=ft³
